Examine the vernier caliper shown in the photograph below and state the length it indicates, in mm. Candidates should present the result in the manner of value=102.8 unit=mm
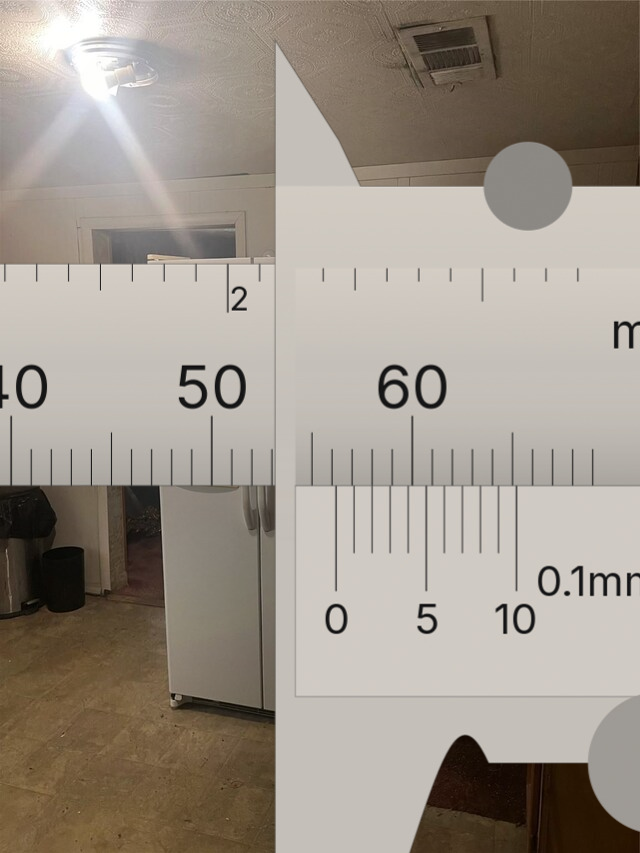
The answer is value=56.2 unit=mm
